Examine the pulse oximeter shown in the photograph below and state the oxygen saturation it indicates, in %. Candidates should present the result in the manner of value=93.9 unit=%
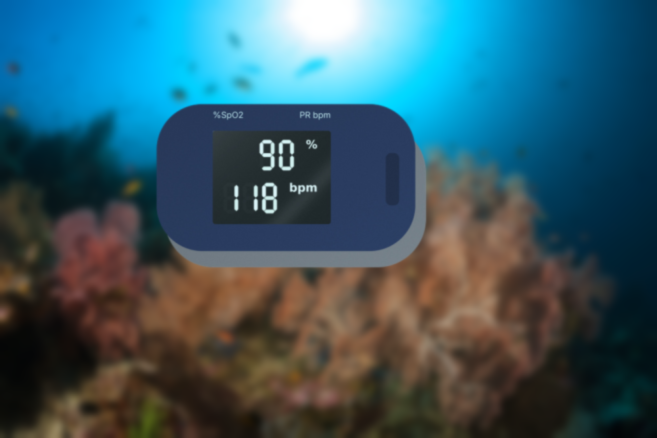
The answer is value=90 unit=%
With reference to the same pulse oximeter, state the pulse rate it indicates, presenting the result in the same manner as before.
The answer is value=118 unit=bpm
